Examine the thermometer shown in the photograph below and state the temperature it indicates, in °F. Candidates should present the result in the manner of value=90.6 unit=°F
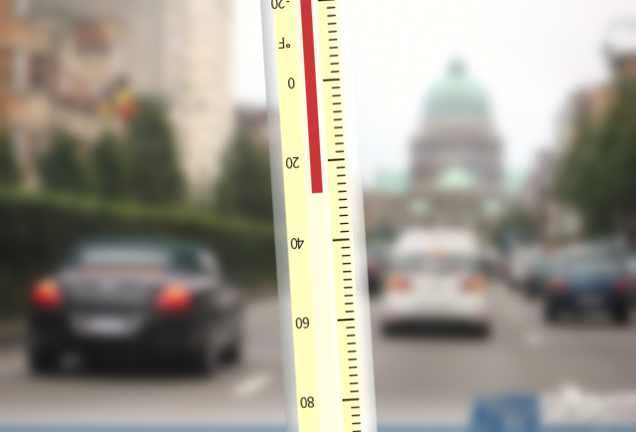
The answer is value=28 unit=°F
